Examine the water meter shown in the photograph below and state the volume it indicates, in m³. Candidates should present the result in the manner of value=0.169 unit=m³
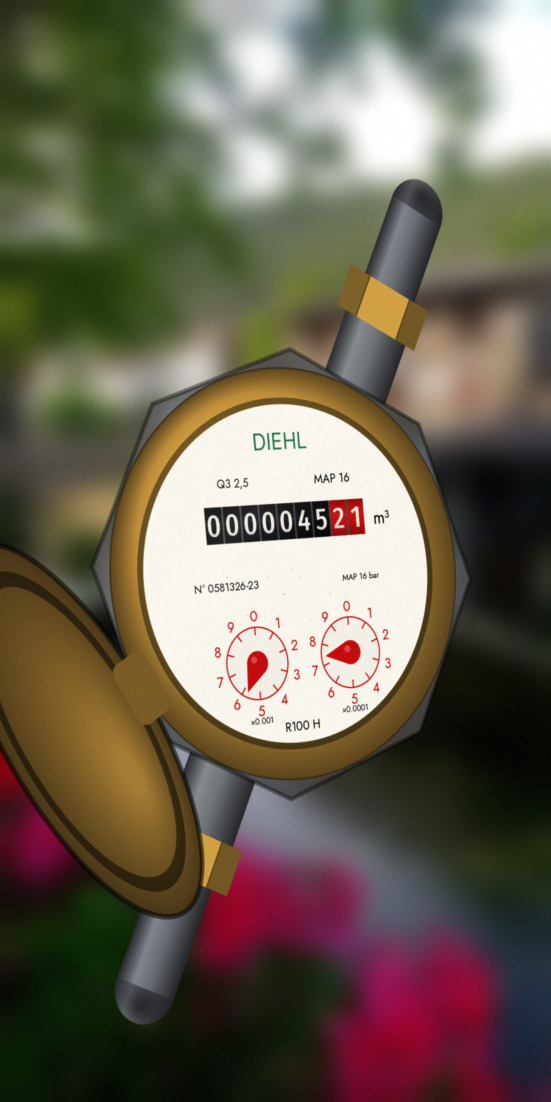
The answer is value=45.2157 unit=m³
